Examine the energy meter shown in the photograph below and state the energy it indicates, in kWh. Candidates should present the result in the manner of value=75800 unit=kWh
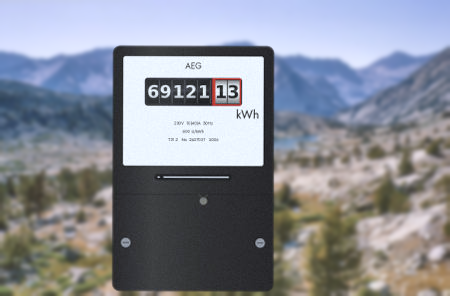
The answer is value=69121.13 unit=kWh
